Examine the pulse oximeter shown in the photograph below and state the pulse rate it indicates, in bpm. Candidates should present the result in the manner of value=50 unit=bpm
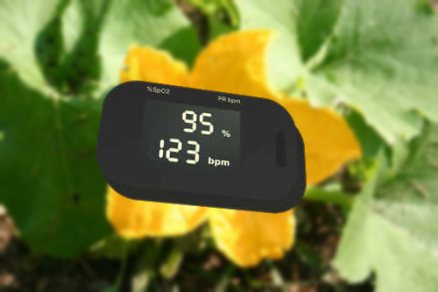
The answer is value=123 unit=bpm
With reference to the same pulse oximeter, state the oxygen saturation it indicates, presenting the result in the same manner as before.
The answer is value=95 unit=%
